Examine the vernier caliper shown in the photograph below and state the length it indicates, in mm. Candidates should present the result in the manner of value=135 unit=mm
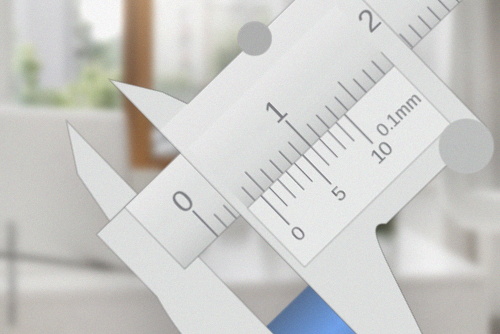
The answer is value=4.6 unit=mm
